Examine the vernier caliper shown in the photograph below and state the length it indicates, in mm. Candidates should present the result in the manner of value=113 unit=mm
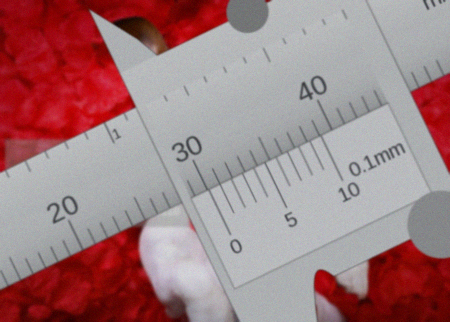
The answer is value=30.1 unit=mm
